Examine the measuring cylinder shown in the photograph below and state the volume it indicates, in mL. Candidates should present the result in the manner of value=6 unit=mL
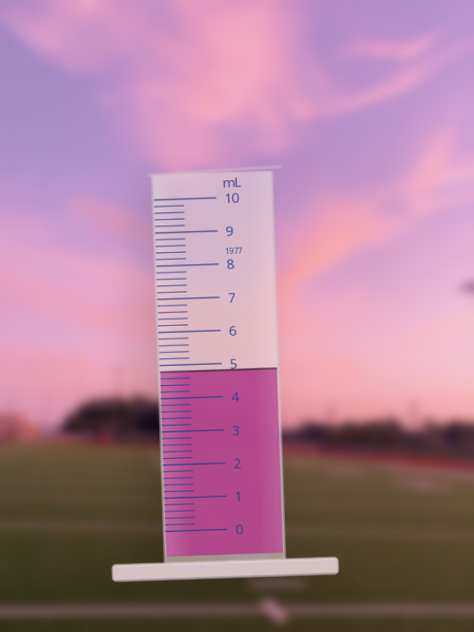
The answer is value=4.8 unit=mL
